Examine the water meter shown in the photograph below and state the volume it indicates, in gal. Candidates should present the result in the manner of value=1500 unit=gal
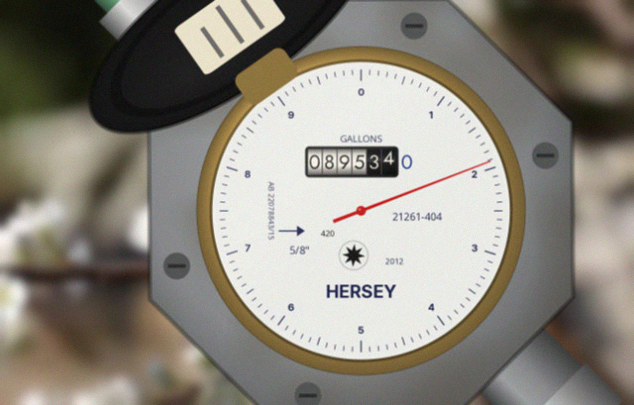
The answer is value=895341.9 unit=gal
